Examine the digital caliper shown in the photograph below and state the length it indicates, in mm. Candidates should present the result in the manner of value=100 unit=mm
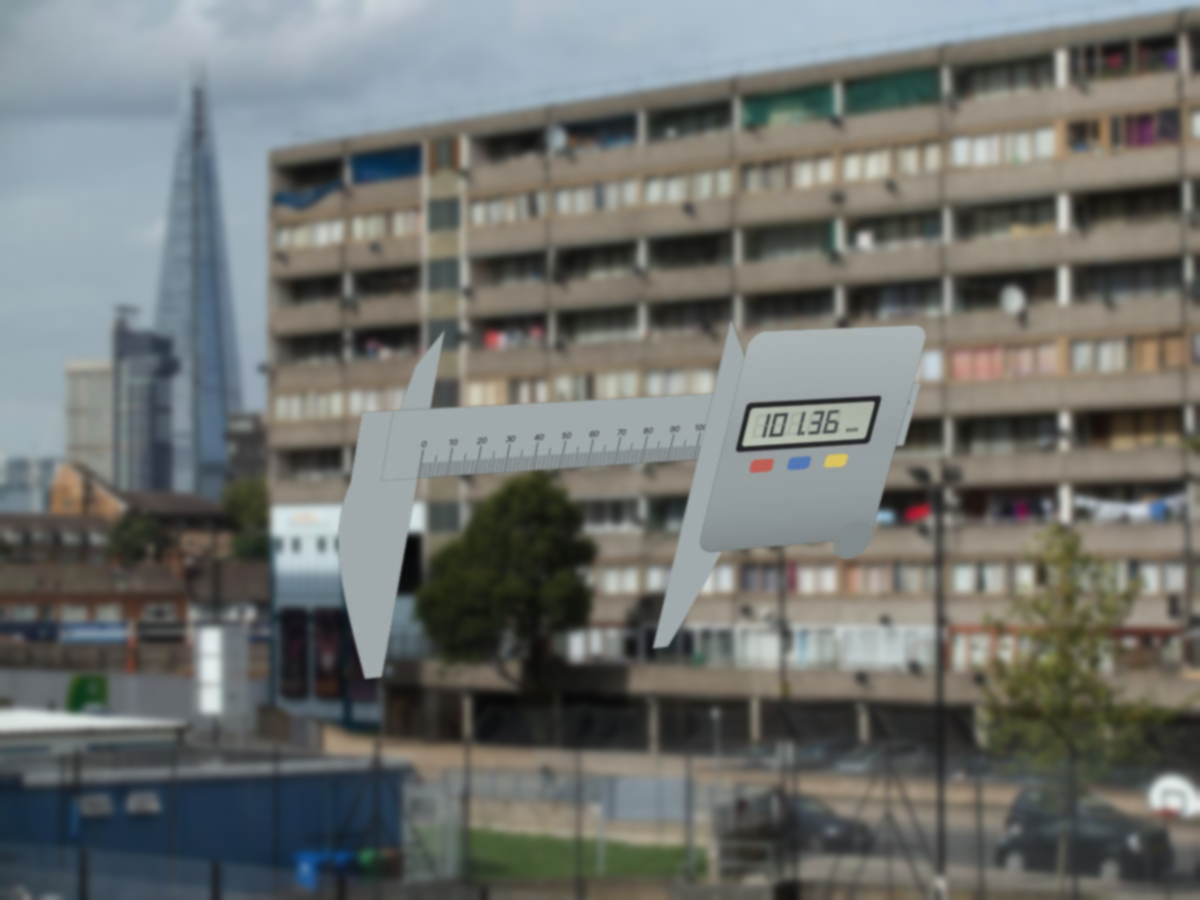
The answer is value=101.36 unit=mm
